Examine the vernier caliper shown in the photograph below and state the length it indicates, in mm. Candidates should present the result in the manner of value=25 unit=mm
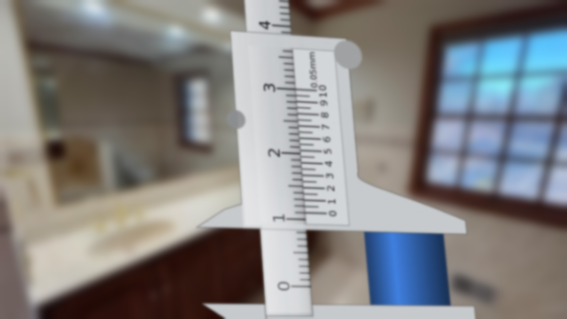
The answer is value=11.0 unit=mm
